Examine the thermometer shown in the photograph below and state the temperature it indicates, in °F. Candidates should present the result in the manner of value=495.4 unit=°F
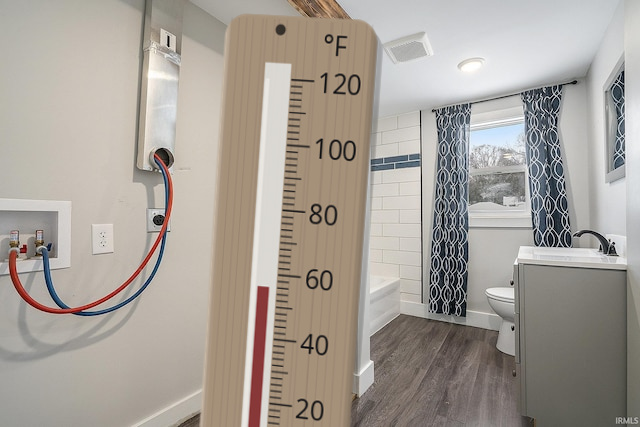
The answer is value=56 unit=°F
